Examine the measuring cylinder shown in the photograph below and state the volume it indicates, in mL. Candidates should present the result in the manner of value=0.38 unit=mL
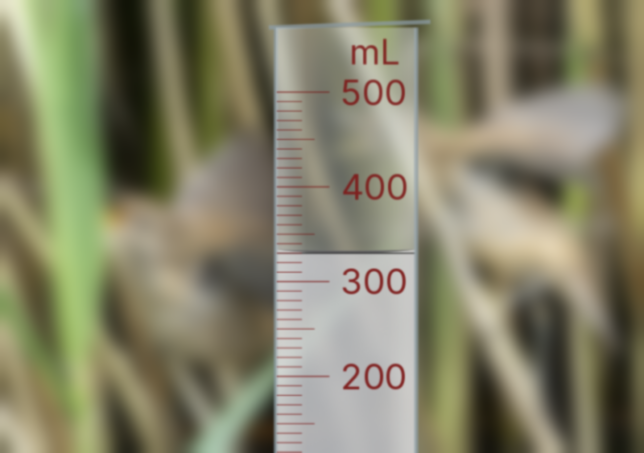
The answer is value=330 unit=mL
